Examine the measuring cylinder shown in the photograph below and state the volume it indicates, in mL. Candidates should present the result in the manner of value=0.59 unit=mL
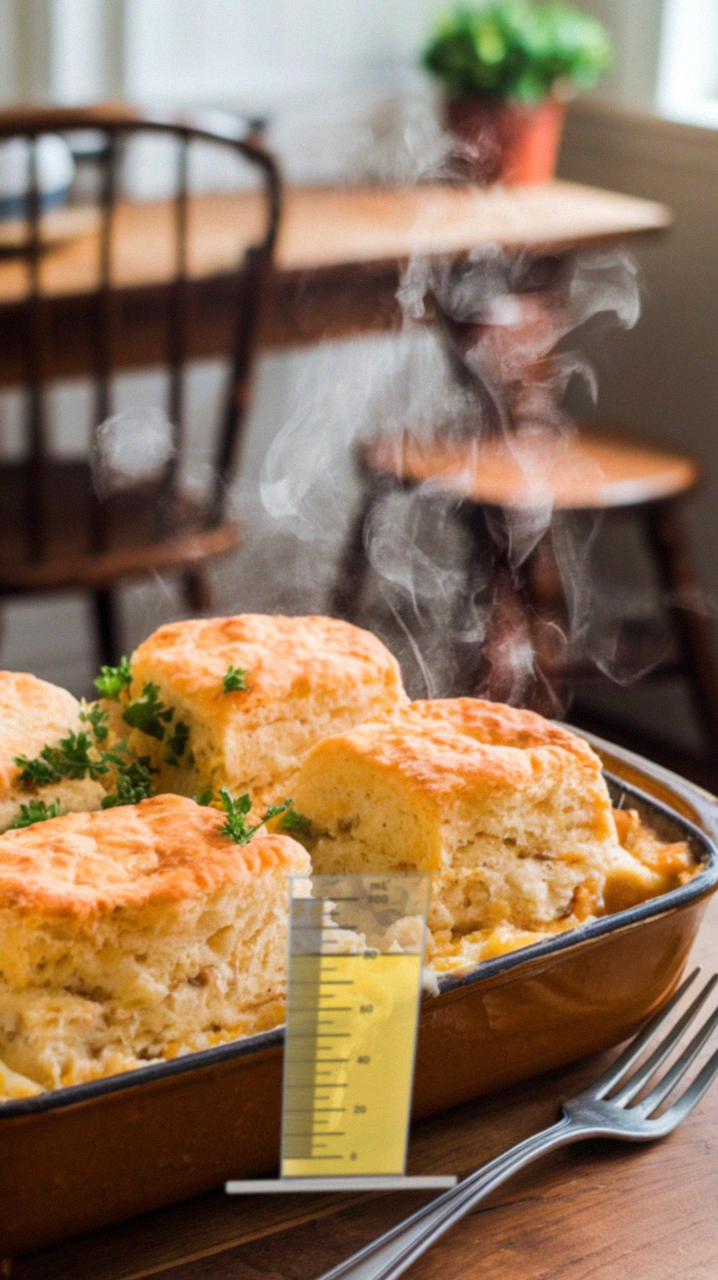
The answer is value=80 unit=mL
